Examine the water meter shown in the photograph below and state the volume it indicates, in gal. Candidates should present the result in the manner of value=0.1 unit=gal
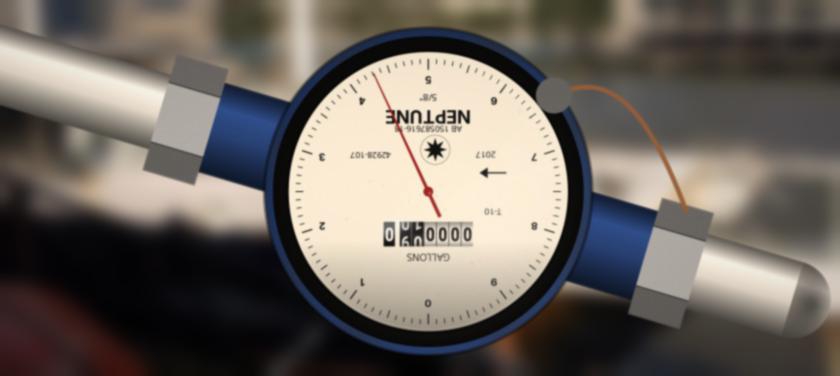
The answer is value=94.3 unit=gal
